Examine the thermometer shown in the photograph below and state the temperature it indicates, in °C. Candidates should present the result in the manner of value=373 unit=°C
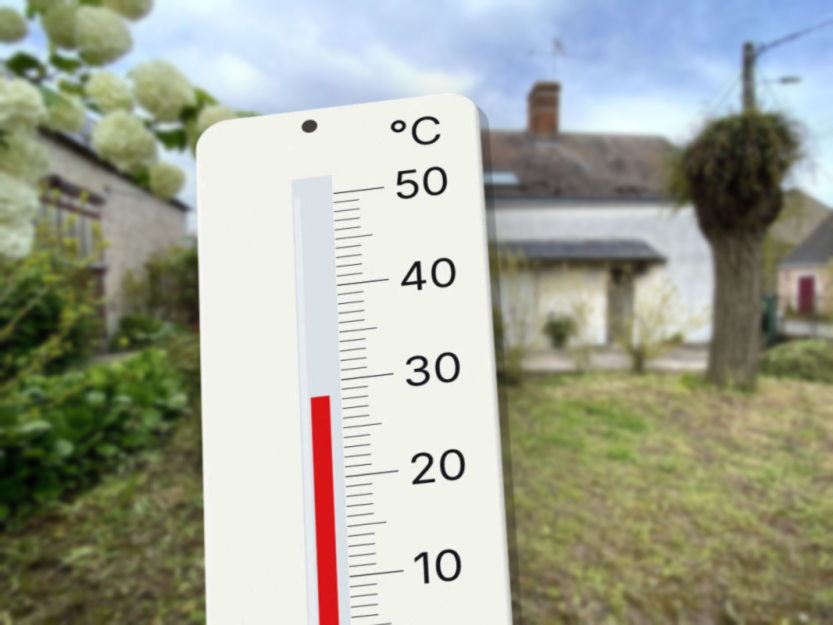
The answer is value=28.5 unit=°C
